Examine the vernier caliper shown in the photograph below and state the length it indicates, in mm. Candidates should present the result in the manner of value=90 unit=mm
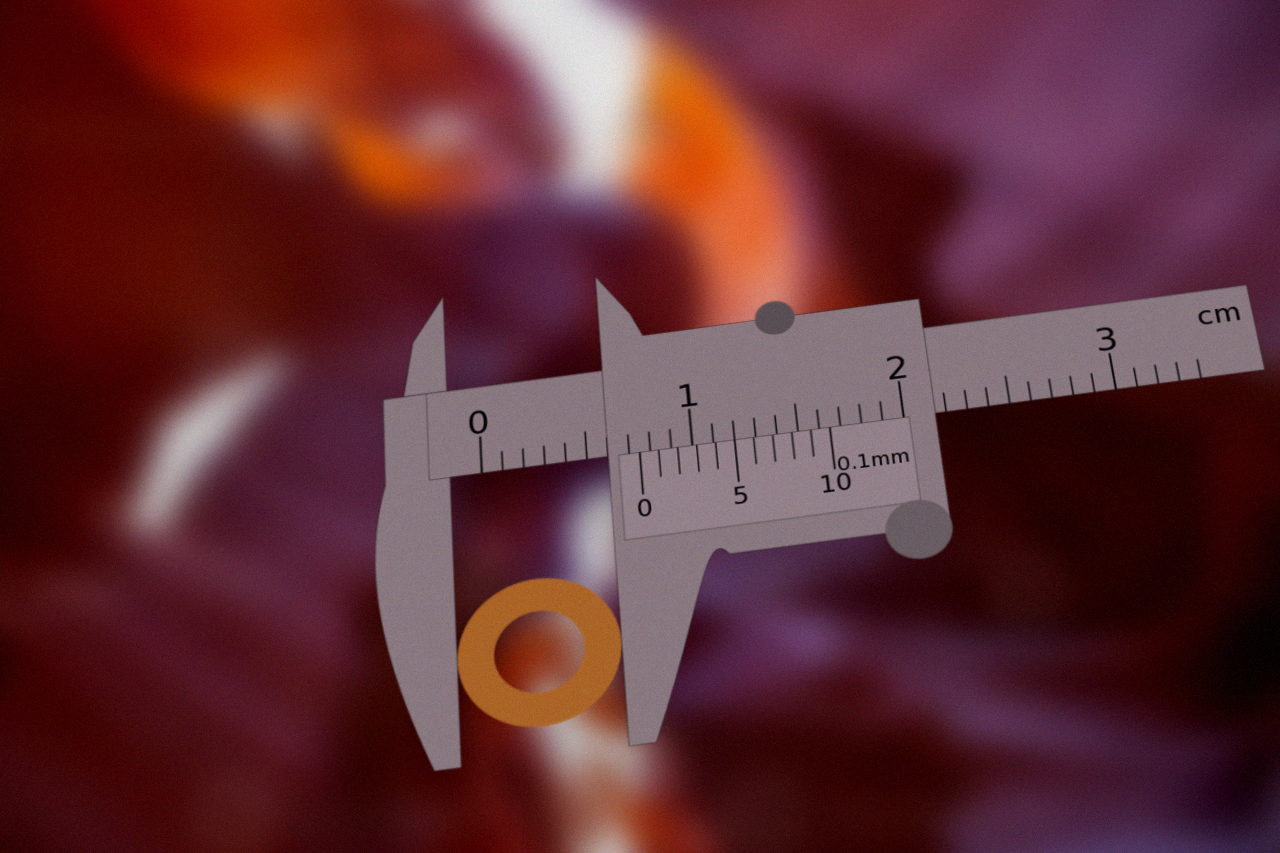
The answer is value=7.5 unit=mm
